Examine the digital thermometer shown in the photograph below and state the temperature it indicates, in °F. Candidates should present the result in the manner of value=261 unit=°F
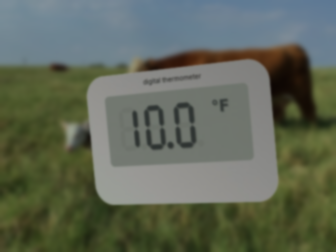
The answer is value=10.0 unit=°F
